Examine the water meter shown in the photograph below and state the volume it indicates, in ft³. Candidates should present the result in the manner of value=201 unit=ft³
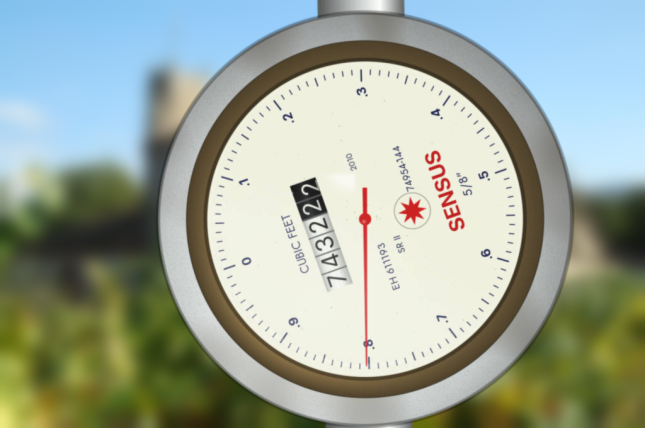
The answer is value=743221.80 unit=ft³
